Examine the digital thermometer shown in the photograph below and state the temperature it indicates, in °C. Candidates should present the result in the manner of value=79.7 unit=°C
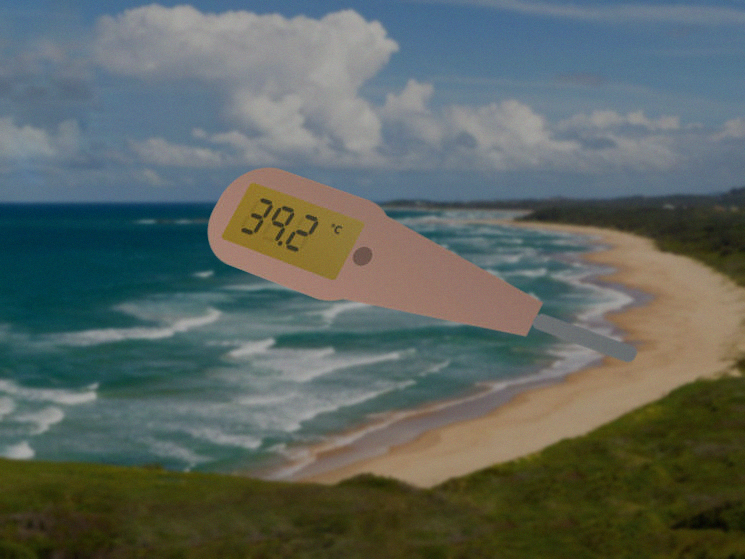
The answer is value=39.2 unit=°C
